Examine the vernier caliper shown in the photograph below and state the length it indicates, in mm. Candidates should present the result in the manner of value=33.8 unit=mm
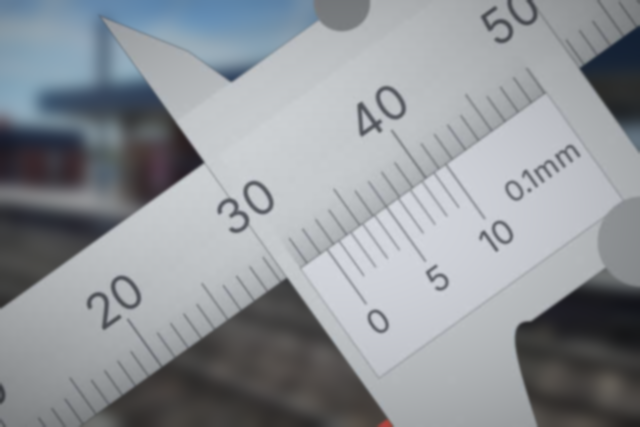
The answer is value=32.5 unit=mm
